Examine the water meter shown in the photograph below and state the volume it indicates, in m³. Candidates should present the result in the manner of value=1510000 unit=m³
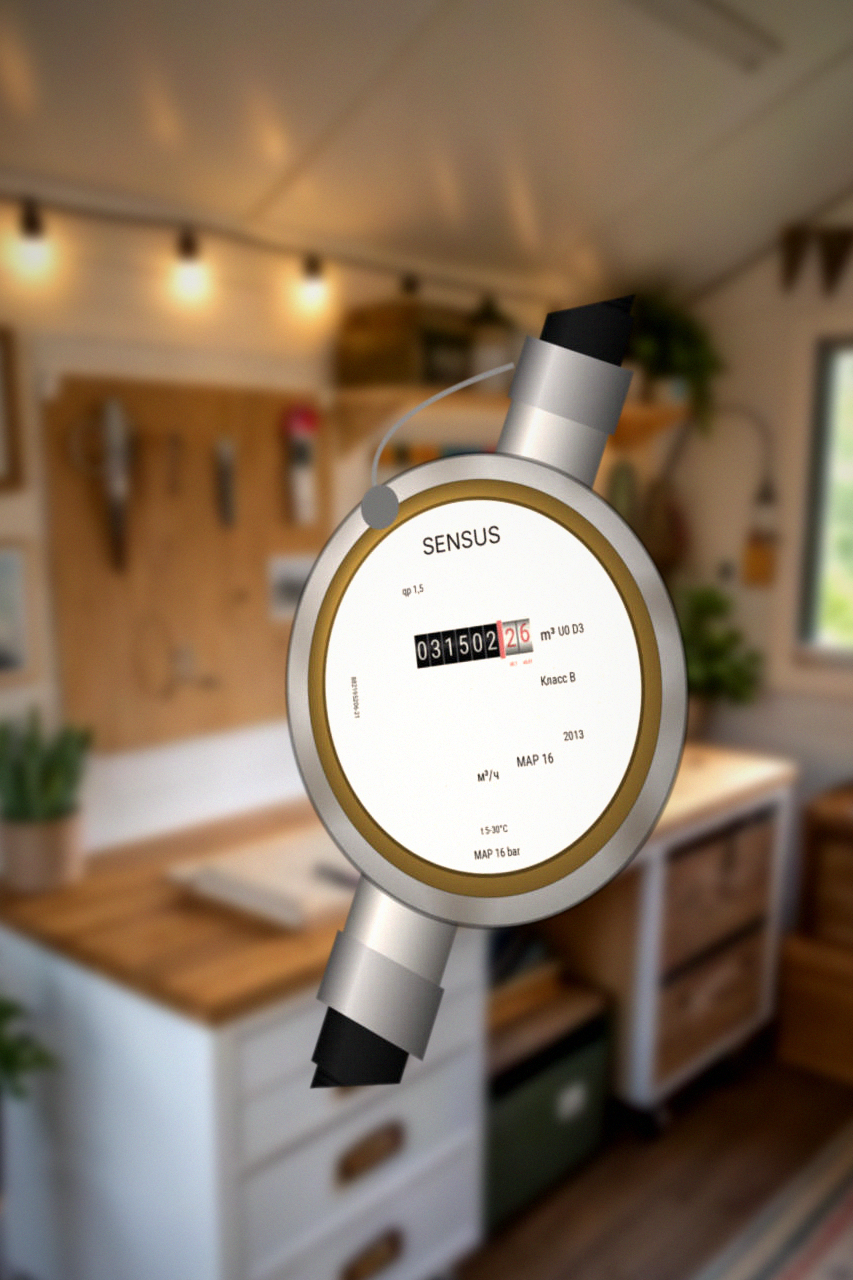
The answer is value=31502.26 unit=m³
